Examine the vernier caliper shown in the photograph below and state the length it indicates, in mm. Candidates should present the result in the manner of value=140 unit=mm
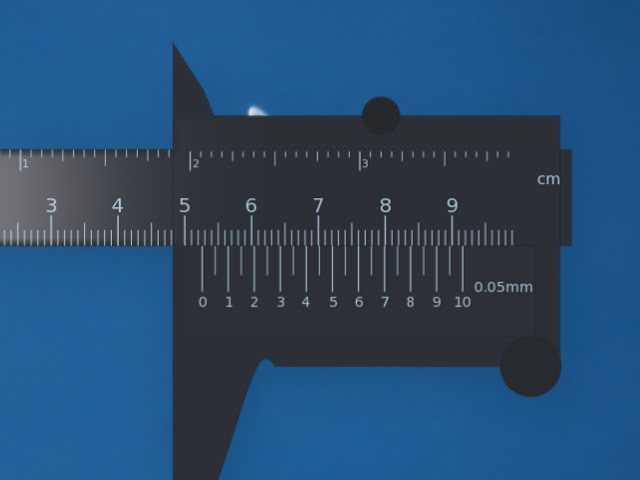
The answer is value=52.6 unit=mm
